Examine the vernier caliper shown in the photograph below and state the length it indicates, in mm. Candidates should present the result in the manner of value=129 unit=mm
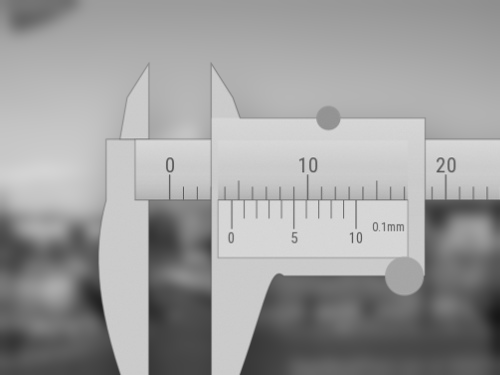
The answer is value=4.5 unit=mm
